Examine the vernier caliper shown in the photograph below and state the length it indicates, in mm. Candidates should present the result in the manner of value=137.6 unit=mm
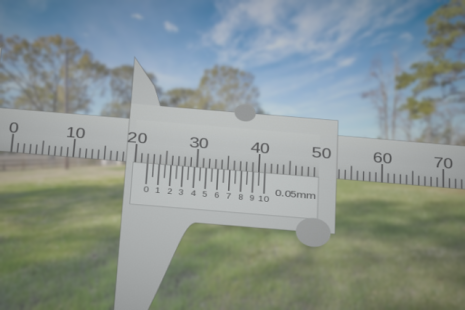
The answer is value=22.0 unit=mm
